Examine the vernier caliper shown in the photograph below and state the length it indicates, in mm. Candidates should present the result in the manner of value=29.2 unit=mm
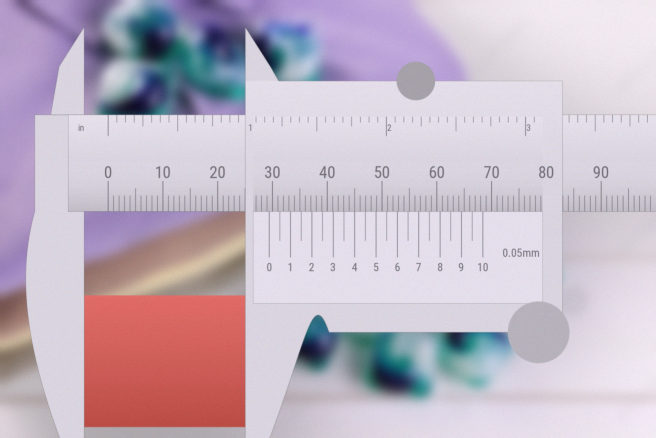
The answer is value=29.4 unit=mm
